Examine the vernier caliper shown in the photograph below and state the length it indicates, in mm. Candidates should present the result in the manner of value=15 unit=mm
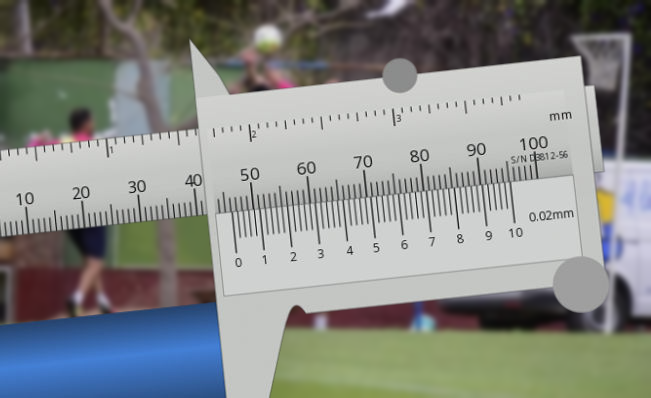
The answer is value=46.2 unit=mm
